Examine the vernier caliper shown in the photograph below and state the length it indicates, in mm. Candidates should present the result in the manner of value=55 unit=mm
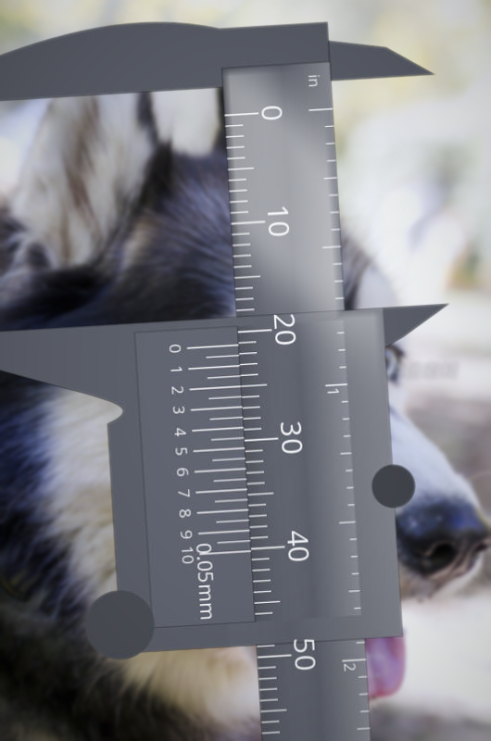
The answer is value=21.2 unit=mm
